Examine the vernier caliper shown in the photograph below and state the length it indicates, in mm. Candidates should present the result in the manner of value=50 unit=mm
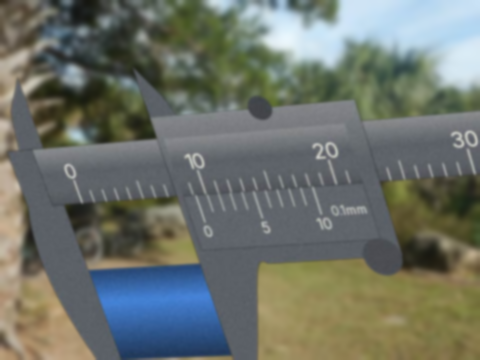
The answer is value=9.2 unit=mm
